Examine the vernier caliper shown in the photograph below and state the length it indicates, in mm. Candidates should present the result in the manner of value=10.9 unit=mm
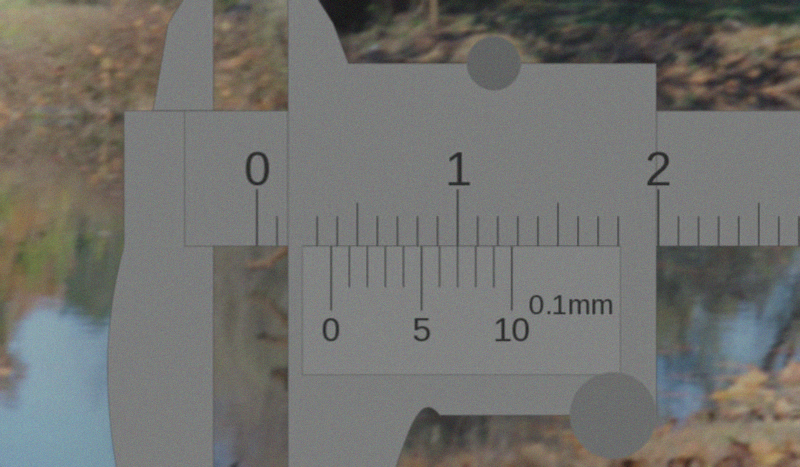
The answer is value=3.7 unit=mm
